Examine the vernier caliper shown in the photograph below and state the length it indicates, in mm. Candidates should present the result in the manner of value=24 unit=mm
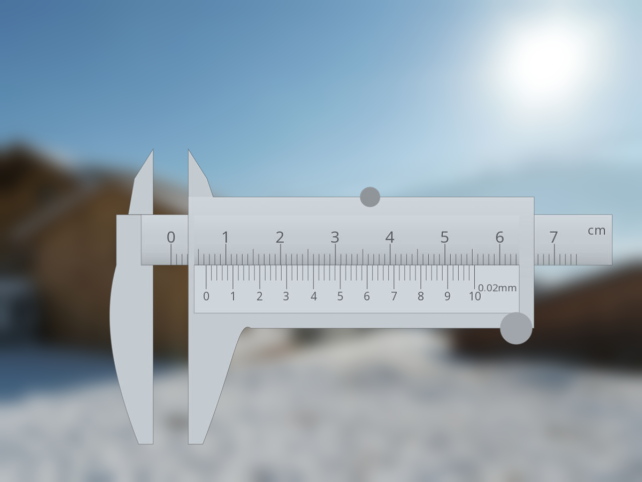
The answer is value=6.4 unit=mm
